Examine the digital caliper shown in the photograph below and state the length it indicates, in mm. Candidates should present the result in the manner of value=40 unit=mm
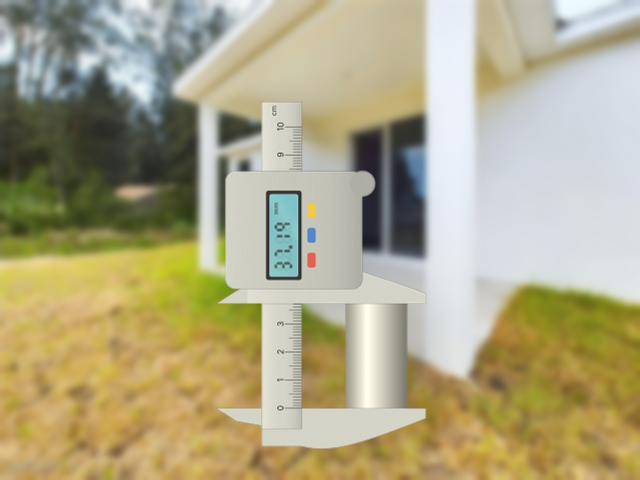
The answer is value=37.19 unit=mm
